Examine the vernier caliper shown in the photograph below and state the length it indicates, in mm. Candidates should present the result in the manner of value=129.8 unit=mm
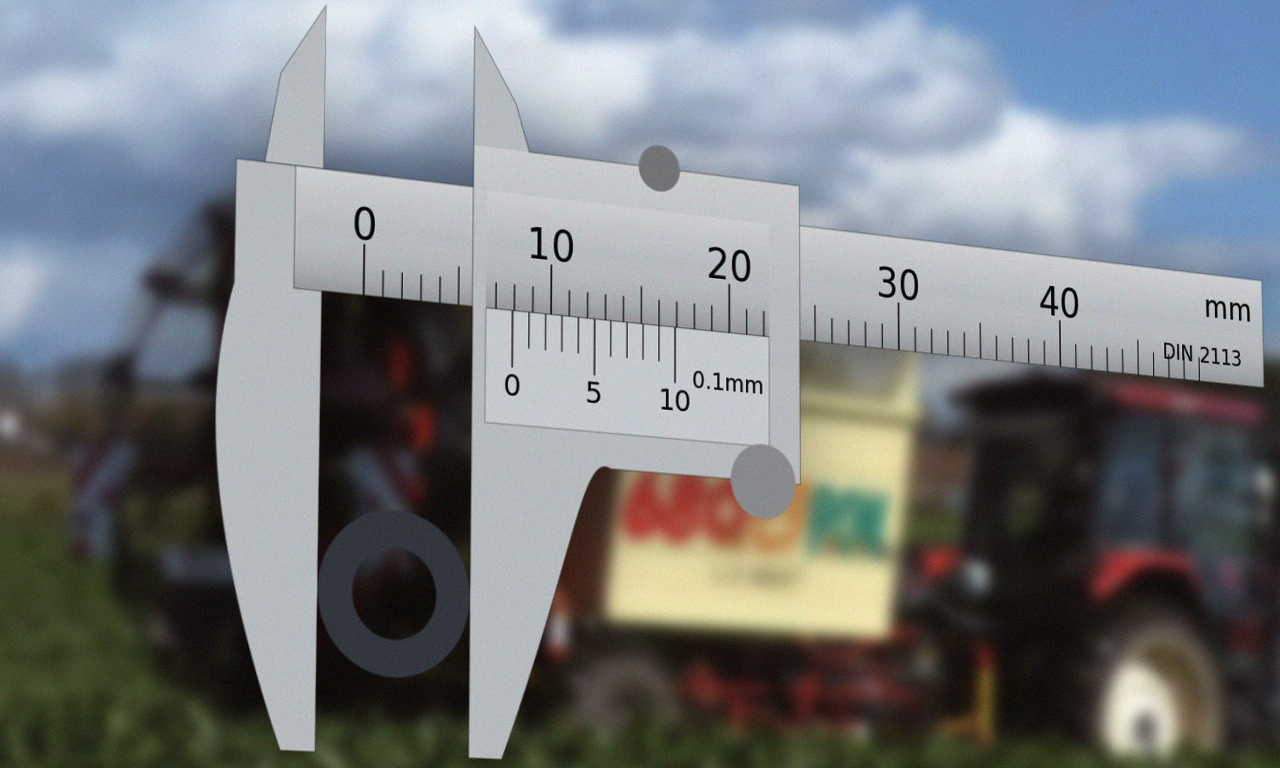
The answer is value=7.9 unit=mm
